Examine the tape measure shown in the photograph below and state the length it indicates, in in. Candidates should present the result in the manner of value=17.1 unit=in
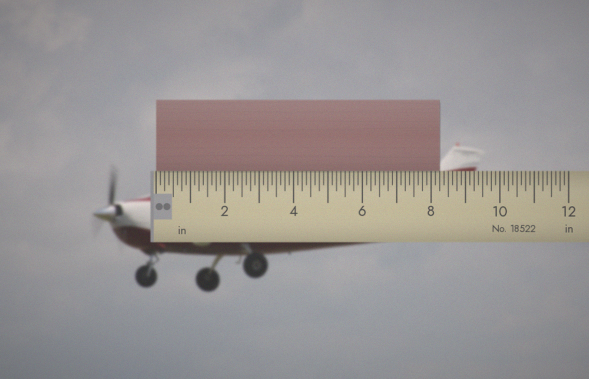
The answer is value=8.25 unit=in
